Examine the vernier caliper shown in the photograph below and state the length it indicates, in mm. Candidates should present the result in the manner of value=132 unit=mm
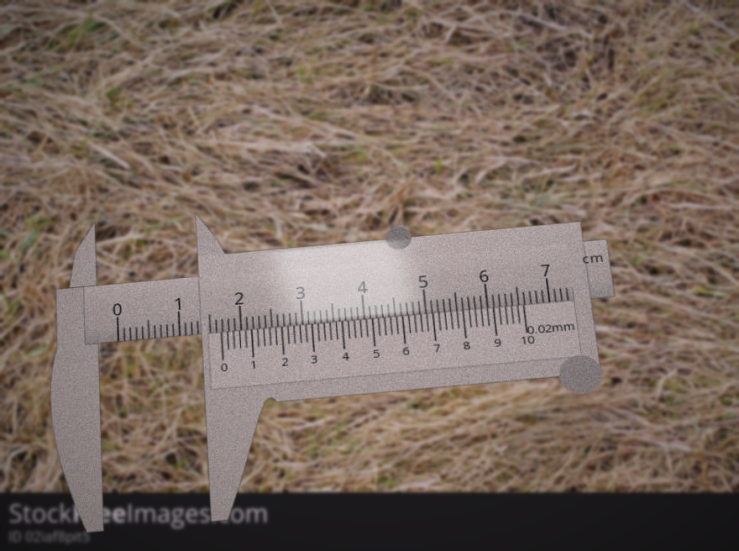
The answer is value=16.8 unit=mm
